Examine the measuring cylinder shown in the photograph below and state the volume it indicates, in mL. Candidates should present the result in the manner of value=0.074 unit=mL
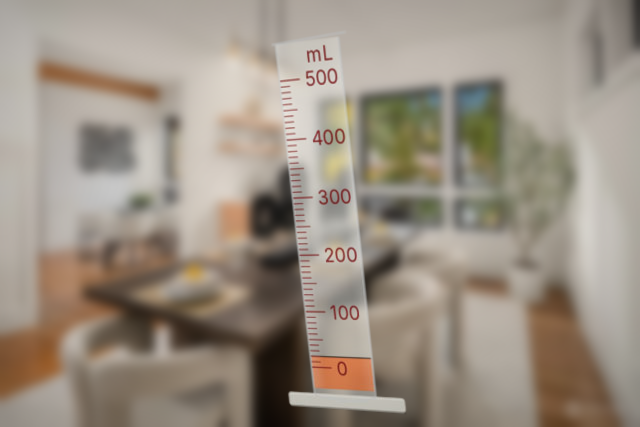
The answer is value=20 unit=mL
